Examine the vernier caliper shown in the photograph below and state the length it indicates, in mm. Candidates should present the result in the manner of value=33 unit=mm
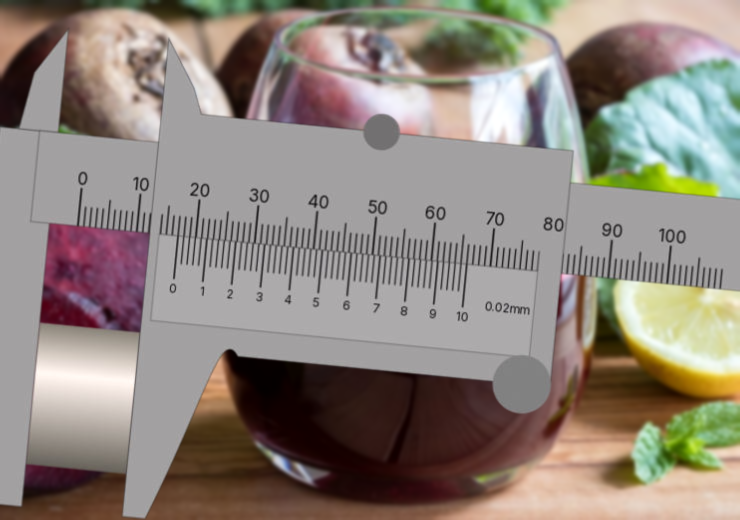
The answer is value=17.0 unit=mm
